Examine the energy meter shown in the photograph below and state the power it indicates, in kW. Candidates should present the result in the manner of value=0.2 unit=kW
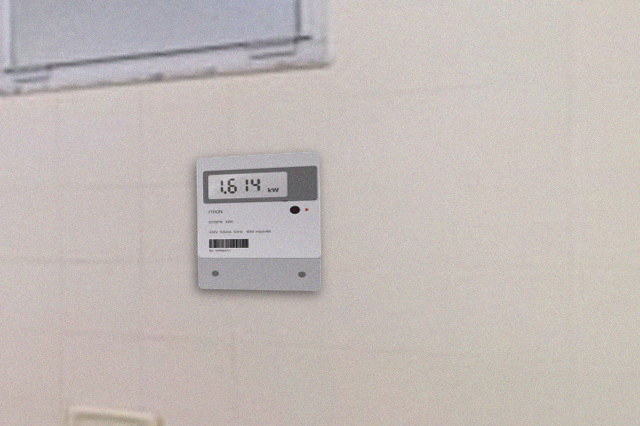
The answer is value=1.614 unit=kW
